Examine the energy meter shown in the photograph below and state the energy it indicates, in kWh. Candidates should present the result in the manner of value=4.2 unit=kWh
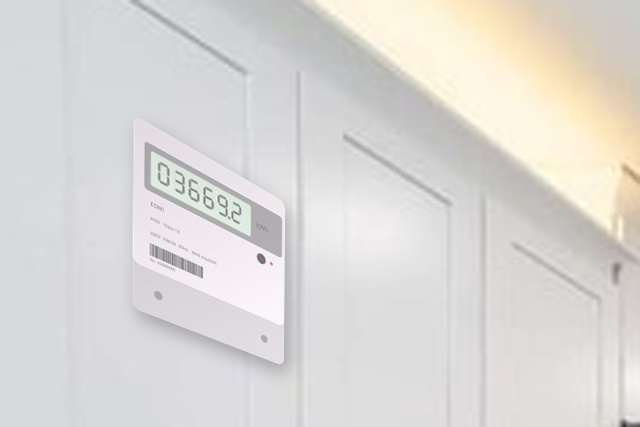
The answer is value=3669.2 unit=kWh
